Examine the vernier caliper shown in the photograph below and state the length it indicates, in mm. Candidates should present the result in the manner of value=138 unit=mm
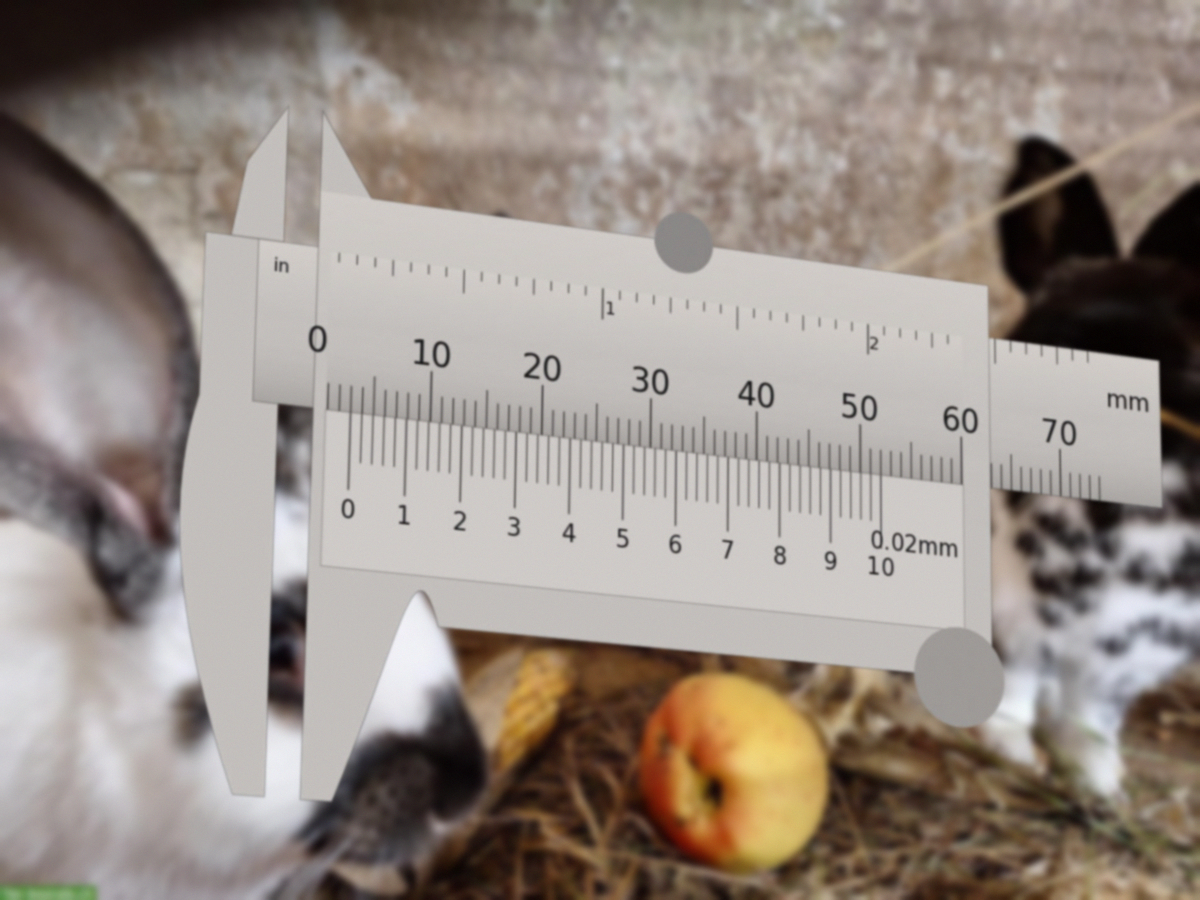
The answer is value=3.0 unit=mm
